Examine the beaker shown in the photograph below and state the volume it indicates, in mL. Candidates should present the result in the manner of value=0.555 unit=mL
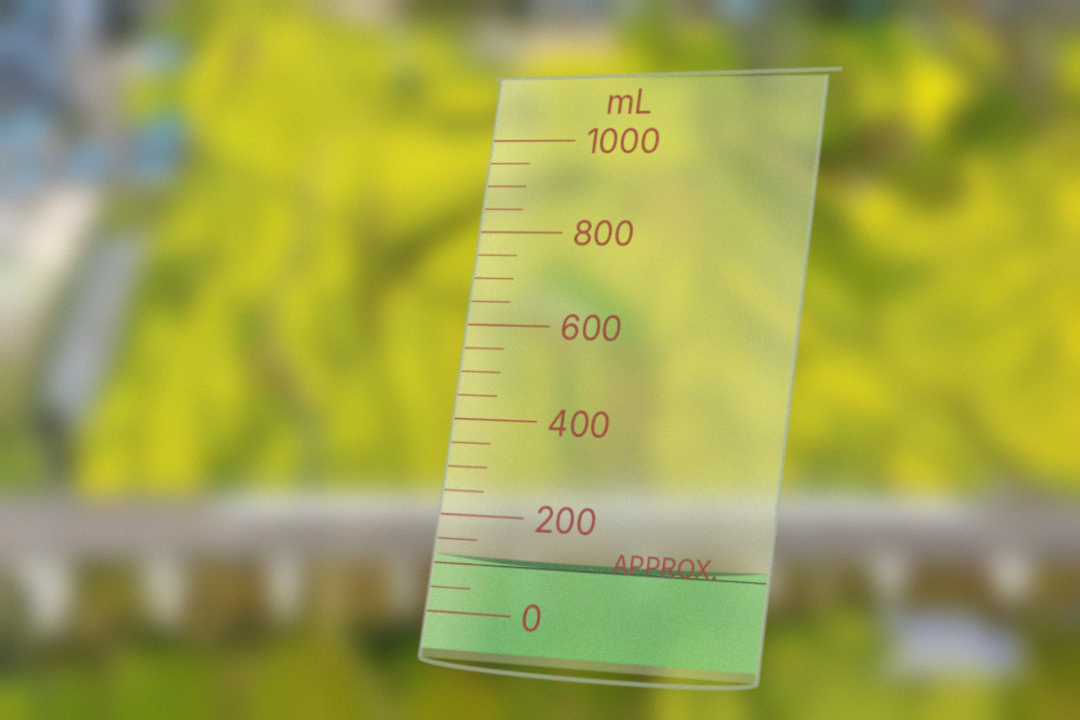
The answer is value=100 unit=mL
